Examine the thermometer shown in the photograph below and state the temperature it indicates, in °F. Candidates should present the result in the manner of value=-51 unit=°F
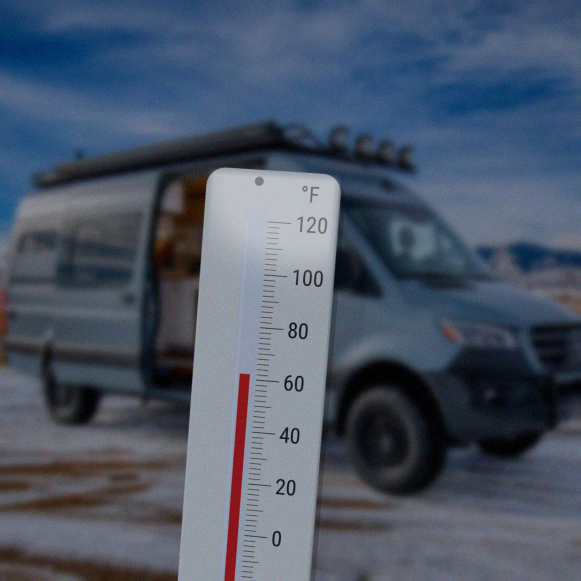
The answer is value=62 unit=°F
